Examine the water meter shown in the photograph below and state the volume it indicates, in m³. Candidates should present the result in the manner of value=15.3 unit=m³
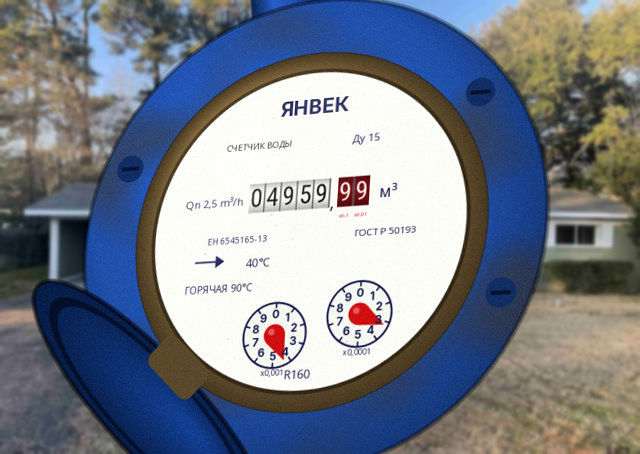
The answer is value=4959.9943 unit=m³
